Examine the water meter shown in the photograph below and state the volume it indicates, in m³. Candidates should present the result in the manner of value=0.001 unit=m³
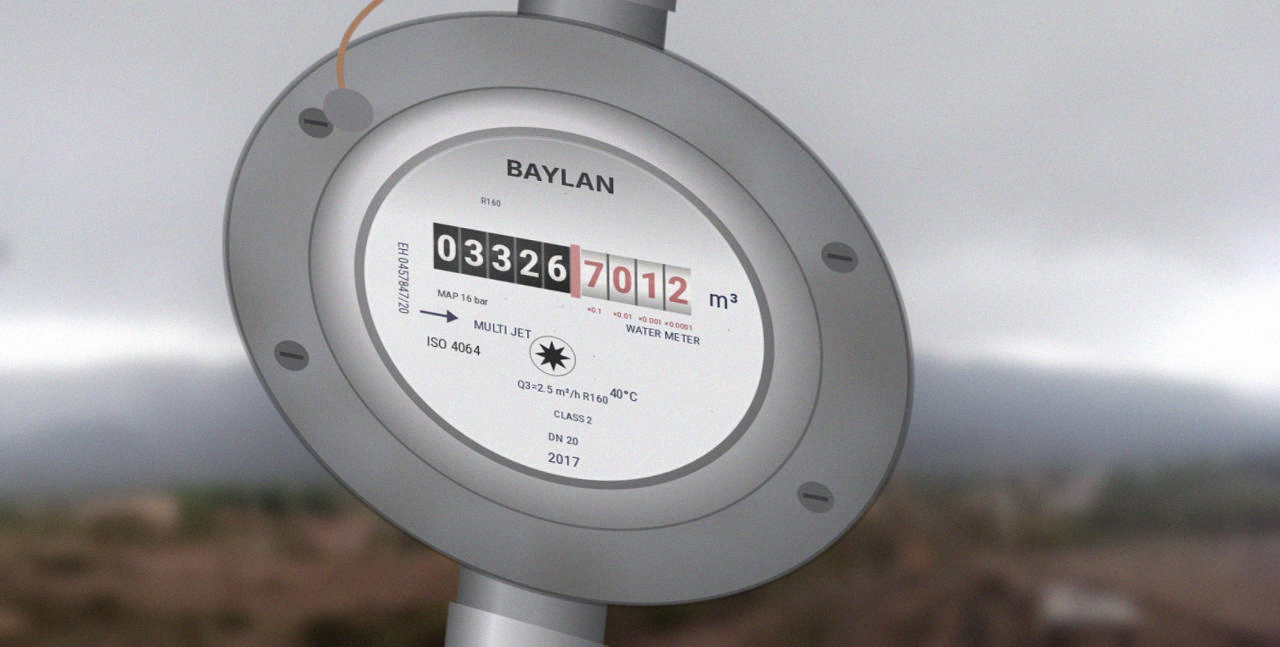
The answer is value=3326.7012 unit=m³
